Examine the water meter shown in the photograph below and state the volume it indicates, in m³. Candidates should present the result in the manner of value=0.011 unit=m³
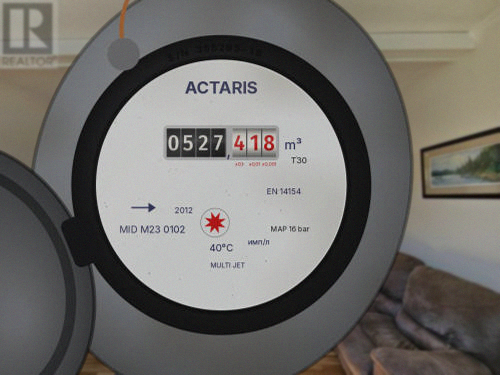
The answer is value=527.418 unit=m³
